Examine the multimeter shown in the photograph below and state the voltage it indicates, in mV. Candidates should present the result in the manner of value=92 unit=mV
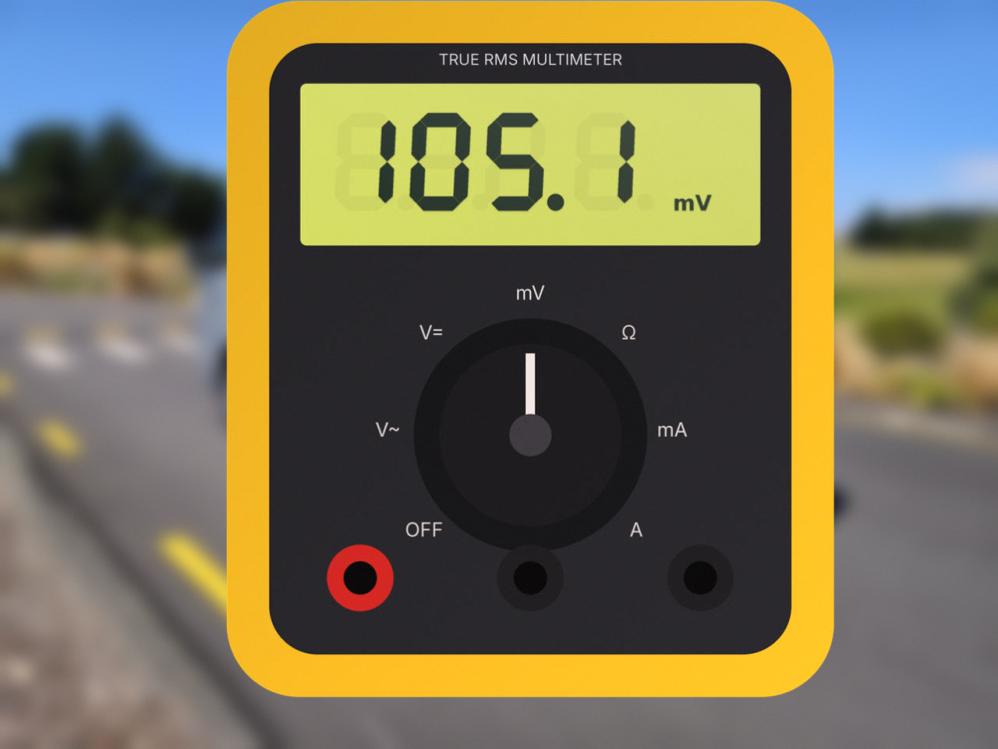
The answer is value=105.1 unit=mV
